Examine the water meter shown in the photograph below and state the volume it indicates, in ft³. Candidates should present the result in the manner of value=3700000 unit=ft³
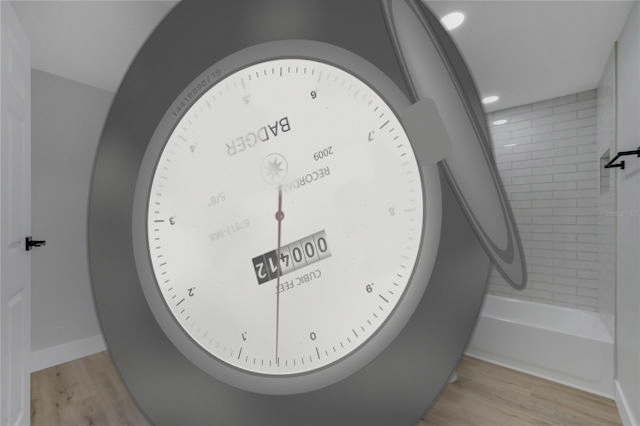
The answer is value=412.05 unit=ft³
